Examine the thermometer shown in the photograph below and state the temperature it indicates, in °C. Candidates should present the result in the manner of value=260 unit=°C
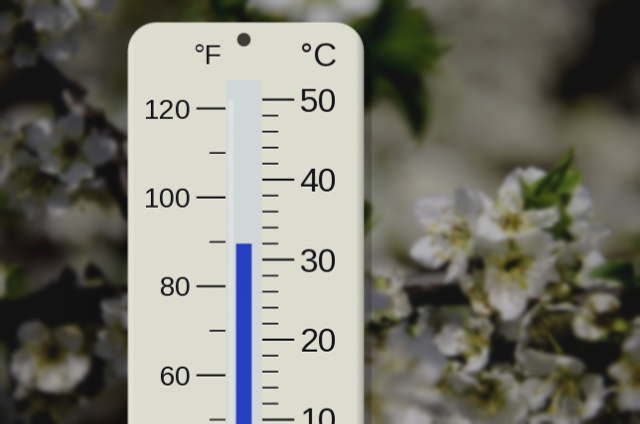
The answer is value=32 unit=°C
